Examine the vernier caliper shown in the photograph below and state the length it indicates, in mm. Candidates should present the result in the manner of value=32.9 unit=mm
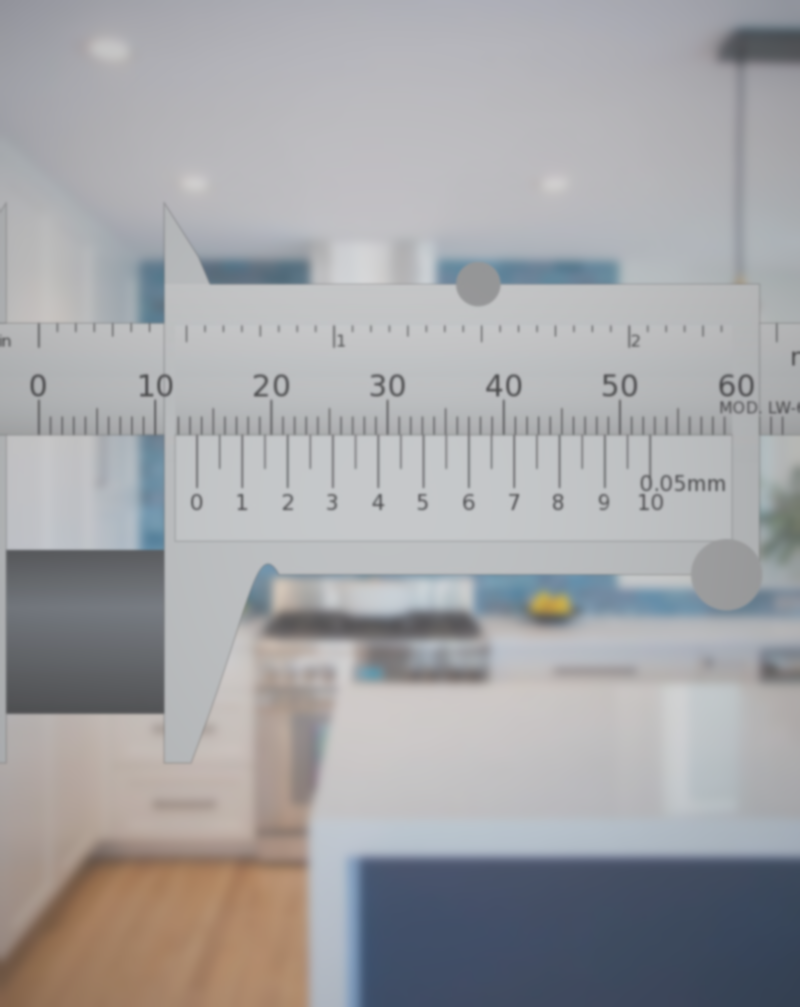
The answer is value=13.6 unit=mm
